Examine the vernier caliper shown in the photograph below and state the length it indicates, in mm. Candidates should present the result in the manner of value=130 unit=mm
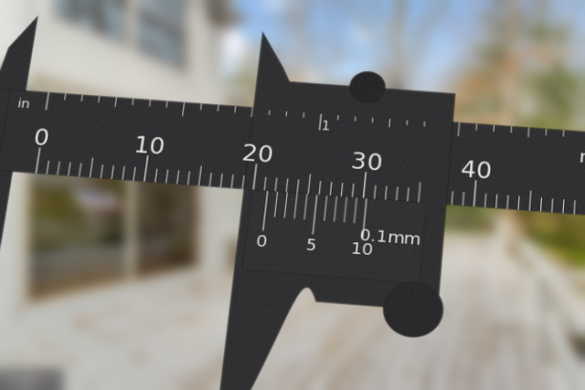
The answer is value=21.3 unit=mm
